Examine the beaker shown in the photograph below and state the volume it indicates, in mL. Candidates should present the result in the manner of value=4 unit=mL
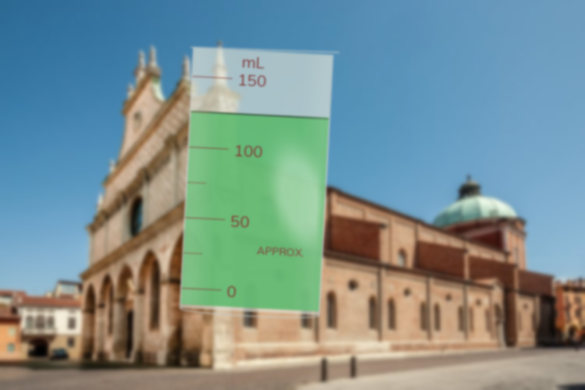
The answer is value=125 unit=mL
